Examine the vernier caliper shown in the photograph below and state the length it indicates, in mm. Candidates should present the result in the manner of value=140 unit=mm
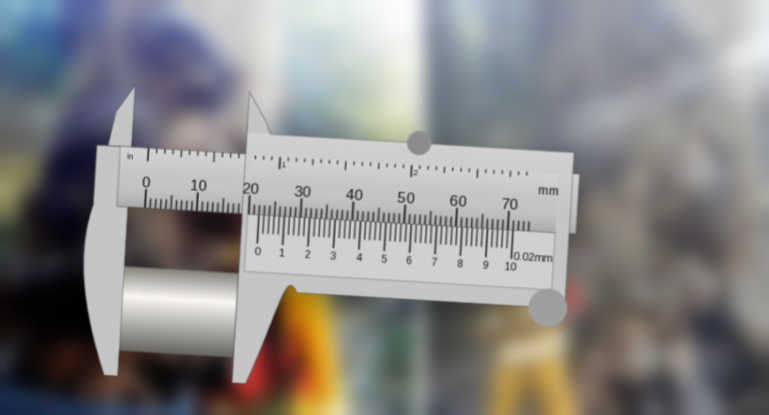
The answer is value=22.0 unit=mm
